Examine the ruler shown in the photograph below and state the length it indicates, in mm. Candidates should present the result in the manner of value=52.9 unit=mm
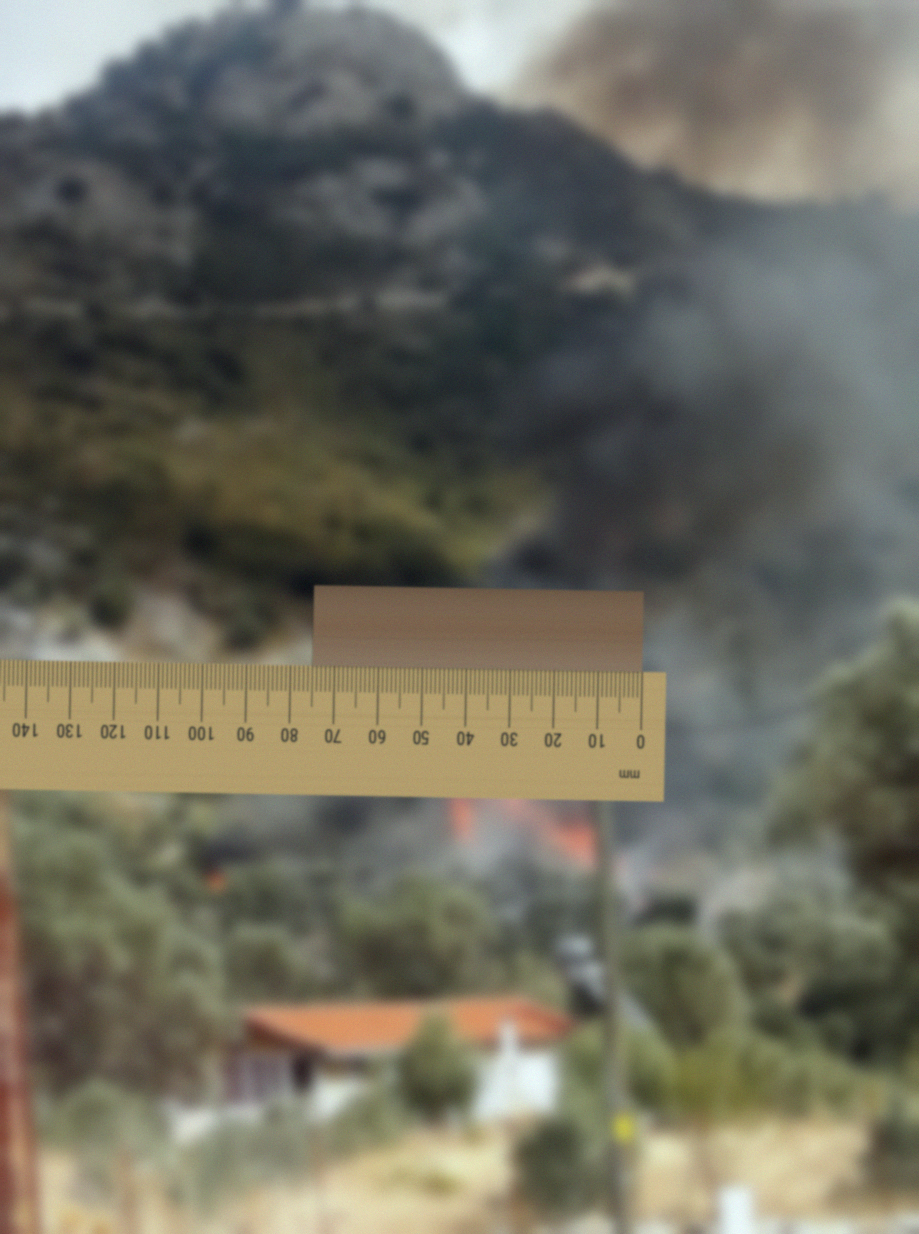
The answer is value=75 unit=mm
